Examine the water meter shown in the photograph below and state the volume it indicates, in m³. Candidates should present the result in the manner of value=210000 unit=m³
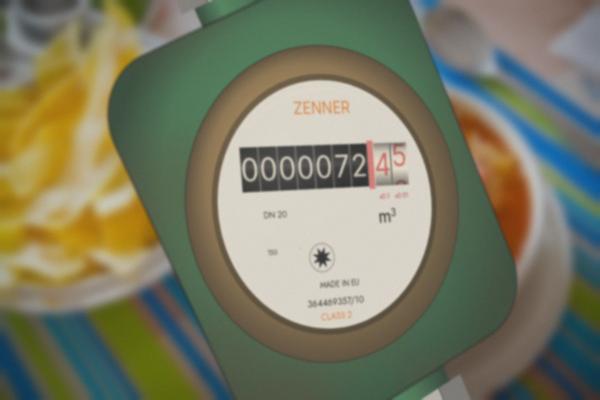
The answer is value=72.45 unit=m³
